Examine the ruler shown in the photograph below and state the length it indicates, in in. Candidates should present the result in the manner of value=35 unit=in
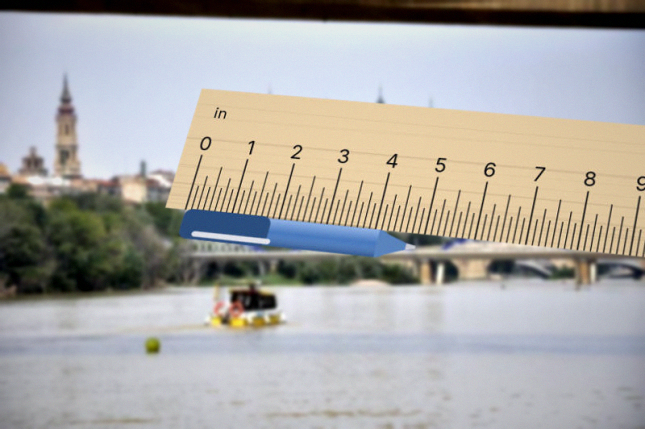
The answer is value=4.875 unit=in
